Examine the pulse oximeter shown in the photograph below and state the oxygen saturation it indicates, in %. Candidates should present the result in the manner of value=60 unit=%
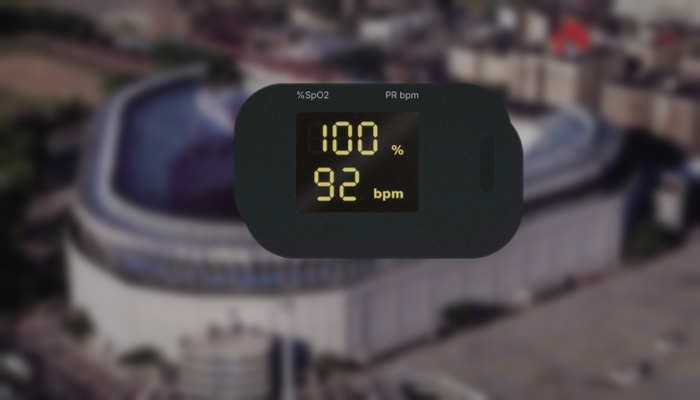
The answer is value=100 unit=%
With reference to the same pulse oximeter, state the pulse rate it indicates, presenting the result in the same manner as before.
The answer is value=92 unit=bpm
